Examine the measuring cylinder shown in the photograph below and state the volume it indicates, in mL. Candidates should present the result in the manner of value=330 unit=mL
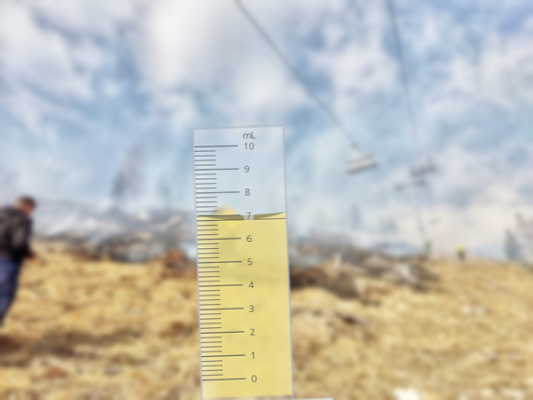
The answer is value=6.8 unit=mL
